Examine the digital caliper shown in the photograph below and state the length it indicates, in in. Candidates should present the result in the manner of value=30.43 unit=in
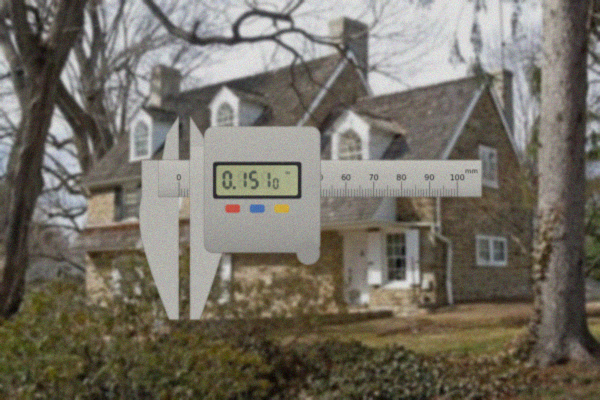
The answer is value=0.1510 unit=in
